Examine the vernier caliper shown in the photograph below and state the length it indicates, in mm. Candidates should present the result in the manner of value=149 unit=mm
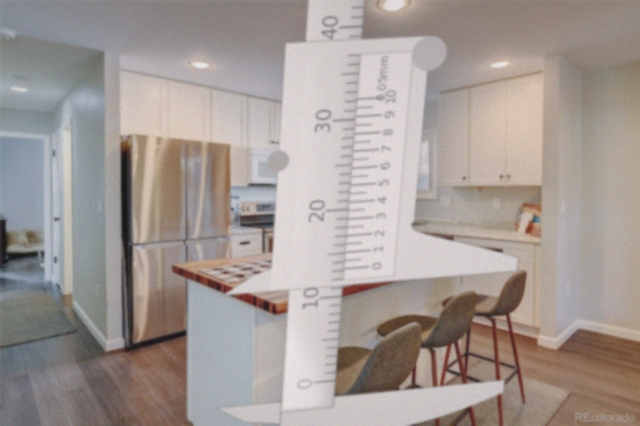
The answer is value=13.2 unit=mm
